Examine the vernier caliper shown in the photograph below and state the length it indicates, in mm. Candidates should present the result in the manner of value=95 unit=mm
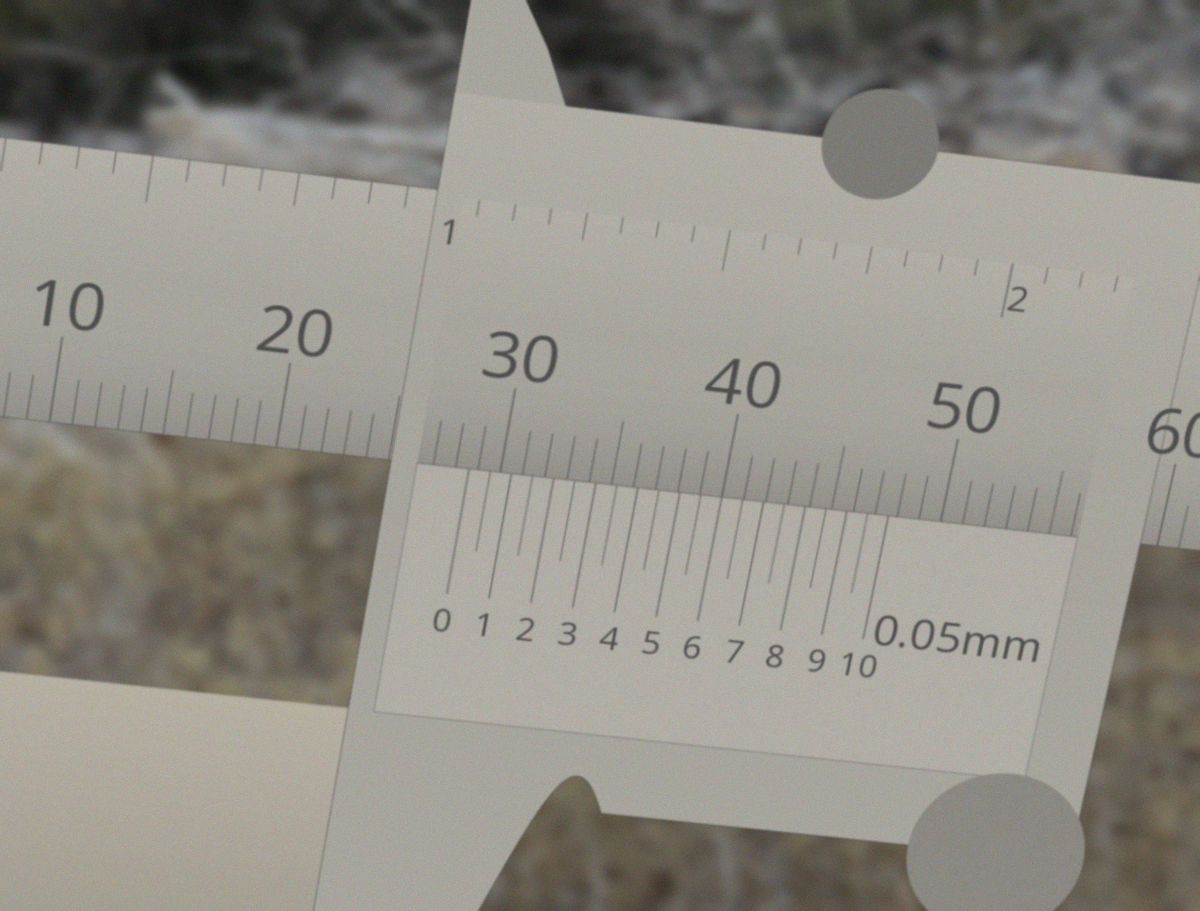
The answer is value=28.6 unit=mm
